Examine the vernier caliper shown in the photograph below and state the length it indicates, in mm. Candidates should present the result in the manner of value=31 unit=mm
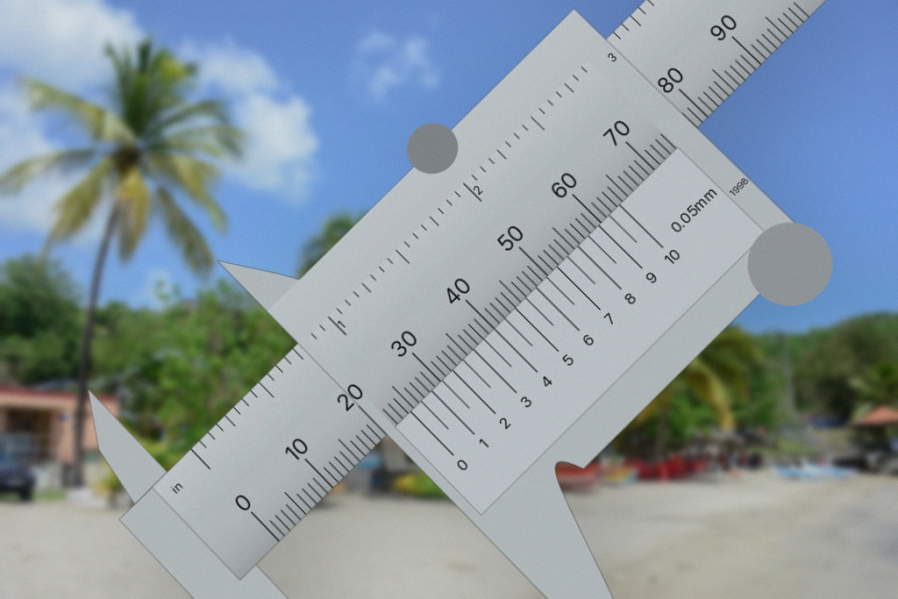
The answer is value=24.4 unit=mm
